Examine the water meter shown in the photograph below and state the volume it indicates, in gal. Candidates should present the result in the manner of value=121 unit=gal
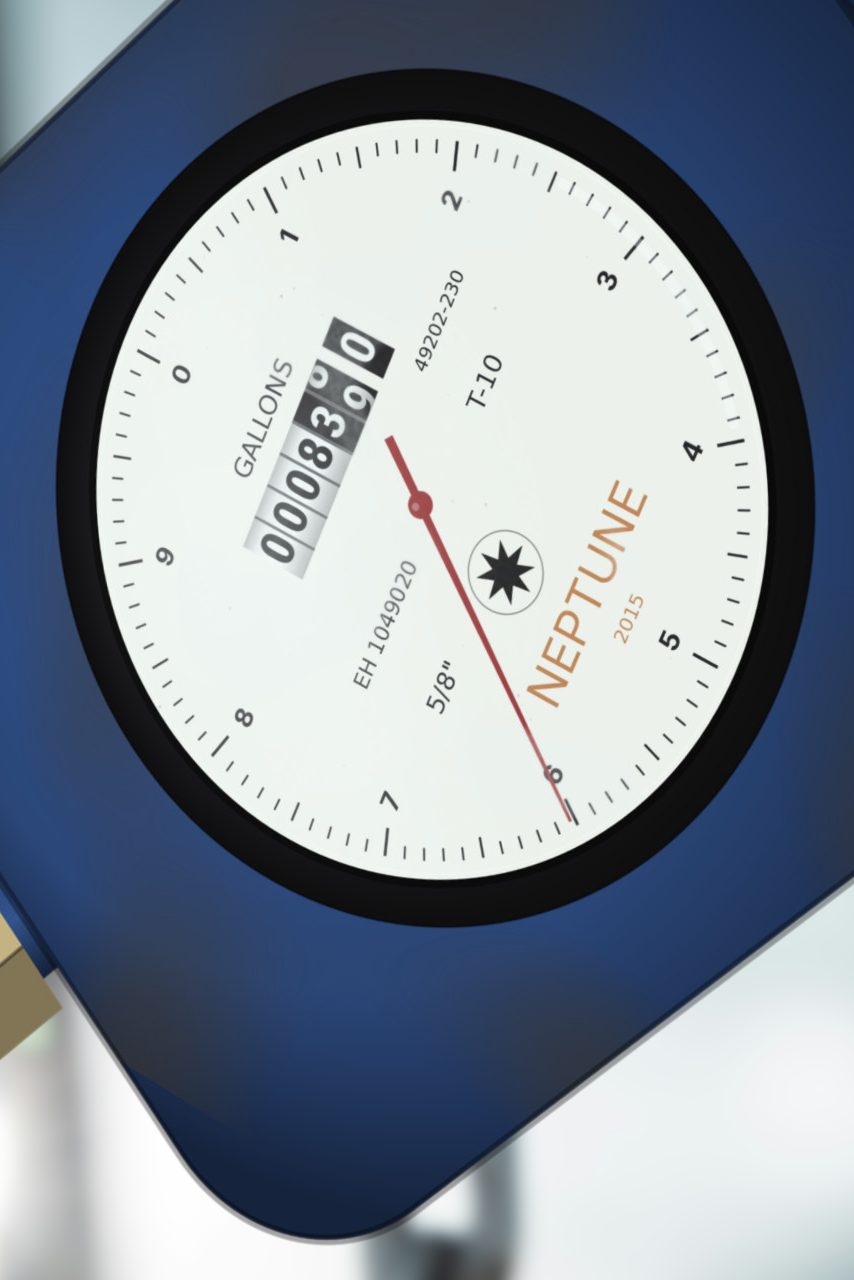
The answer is value=8386.0 unit=gal
